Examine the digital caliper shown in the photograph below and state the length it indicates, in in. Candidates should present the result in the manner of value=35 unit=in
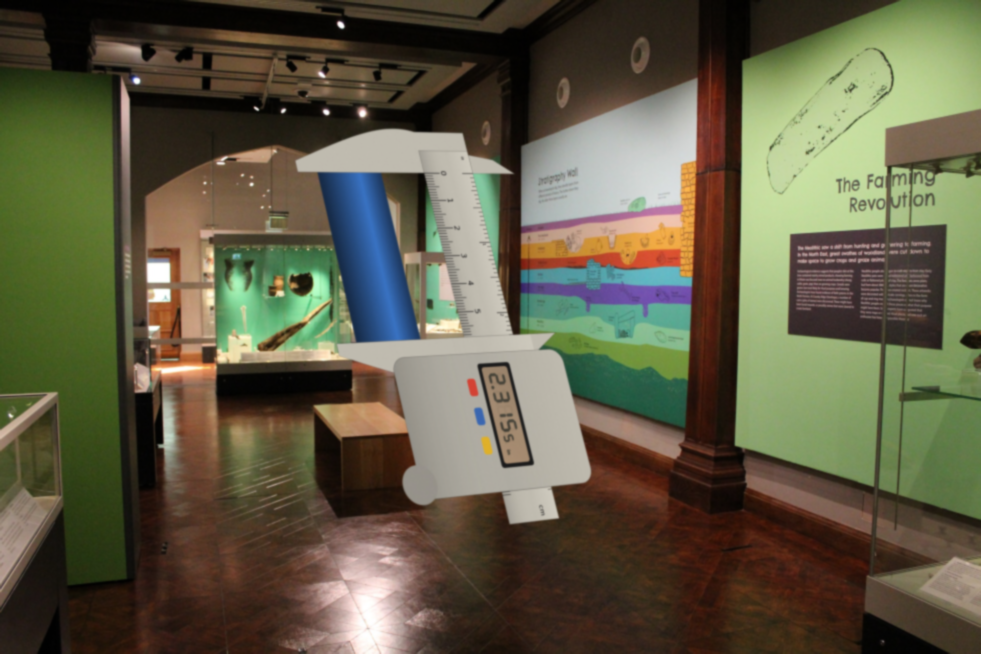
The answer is value=2.3155 unit=in
